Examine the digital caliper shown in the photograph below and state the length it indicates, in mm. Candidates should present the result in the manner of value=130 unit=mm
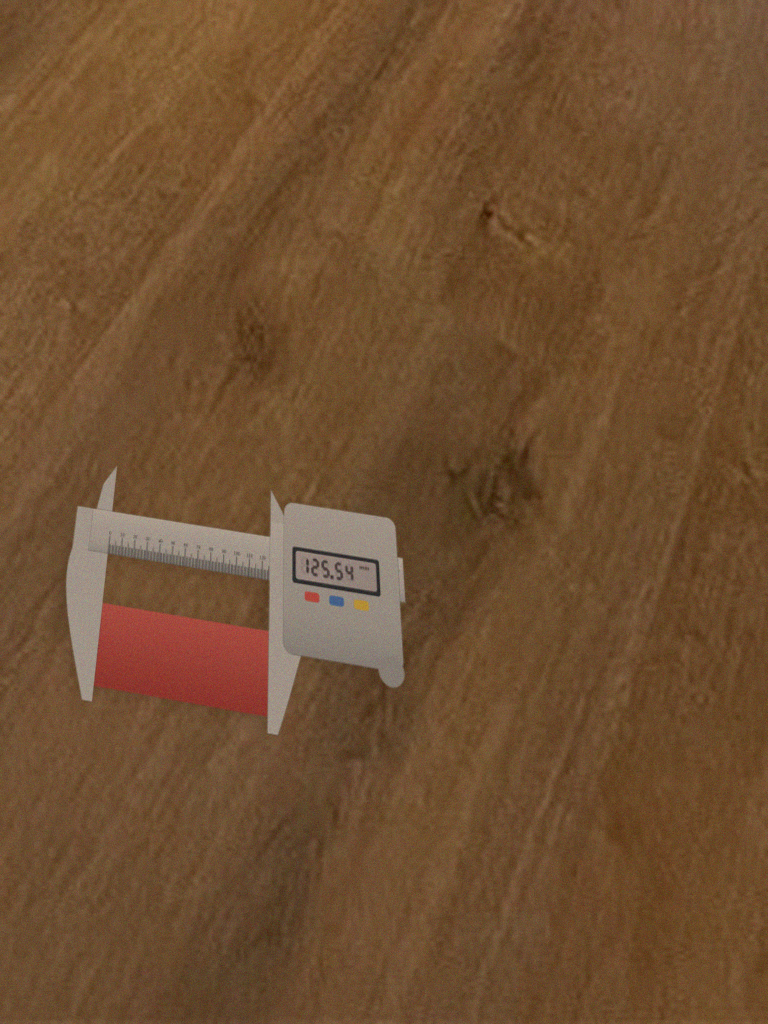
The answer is value=125.54 unit=mm
